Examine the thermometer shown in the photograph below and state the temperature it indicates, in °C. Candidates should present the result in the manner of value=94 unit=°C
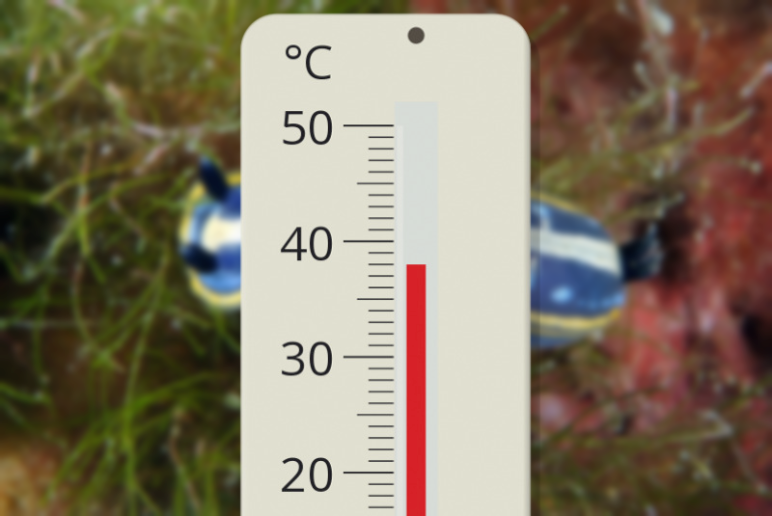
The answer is value=38 unit=°C
